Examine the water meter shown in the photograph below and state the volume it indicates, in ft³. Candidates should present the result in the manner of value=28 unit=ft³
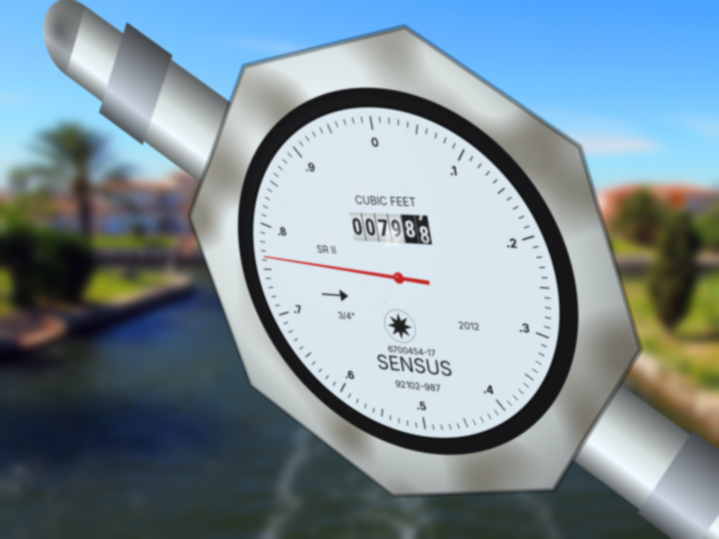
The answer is value=7987.76 unit=ft³
